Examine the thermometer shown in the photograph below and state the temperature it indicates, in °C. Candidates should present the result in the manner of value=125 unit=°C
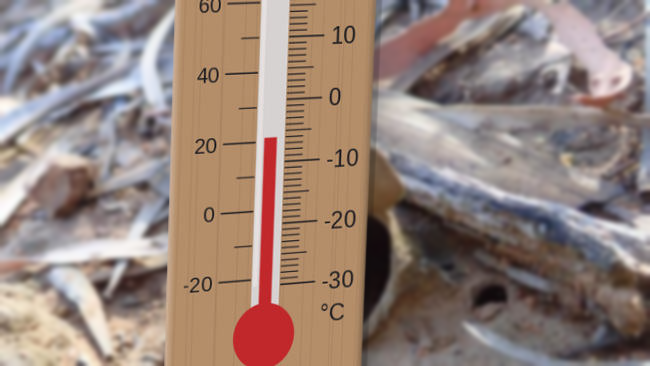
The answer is value=-6 unit=°C
